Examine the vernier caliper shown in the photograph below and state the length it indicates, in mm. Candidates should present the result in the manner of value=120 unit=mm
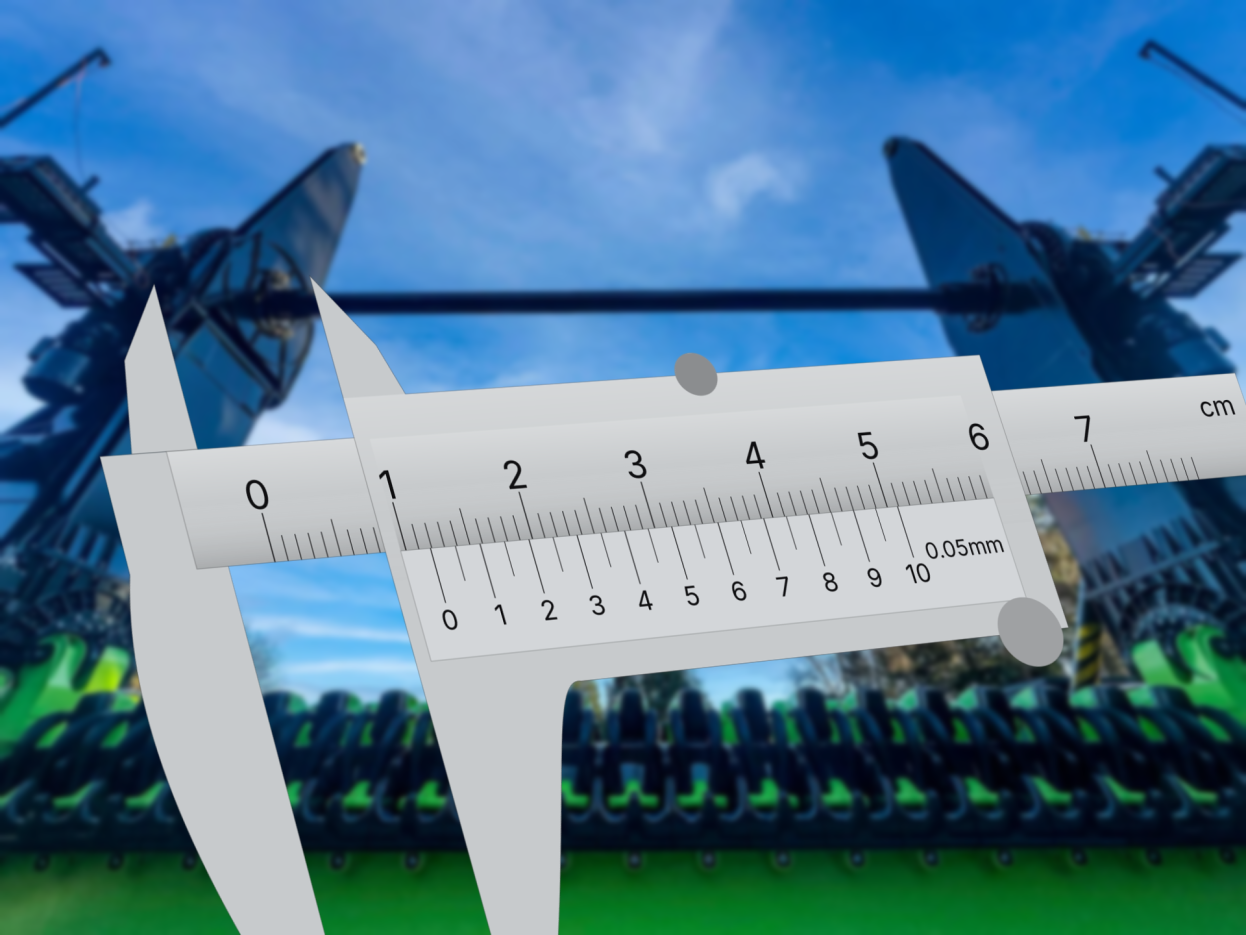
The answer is value=11.9 unit=mm
